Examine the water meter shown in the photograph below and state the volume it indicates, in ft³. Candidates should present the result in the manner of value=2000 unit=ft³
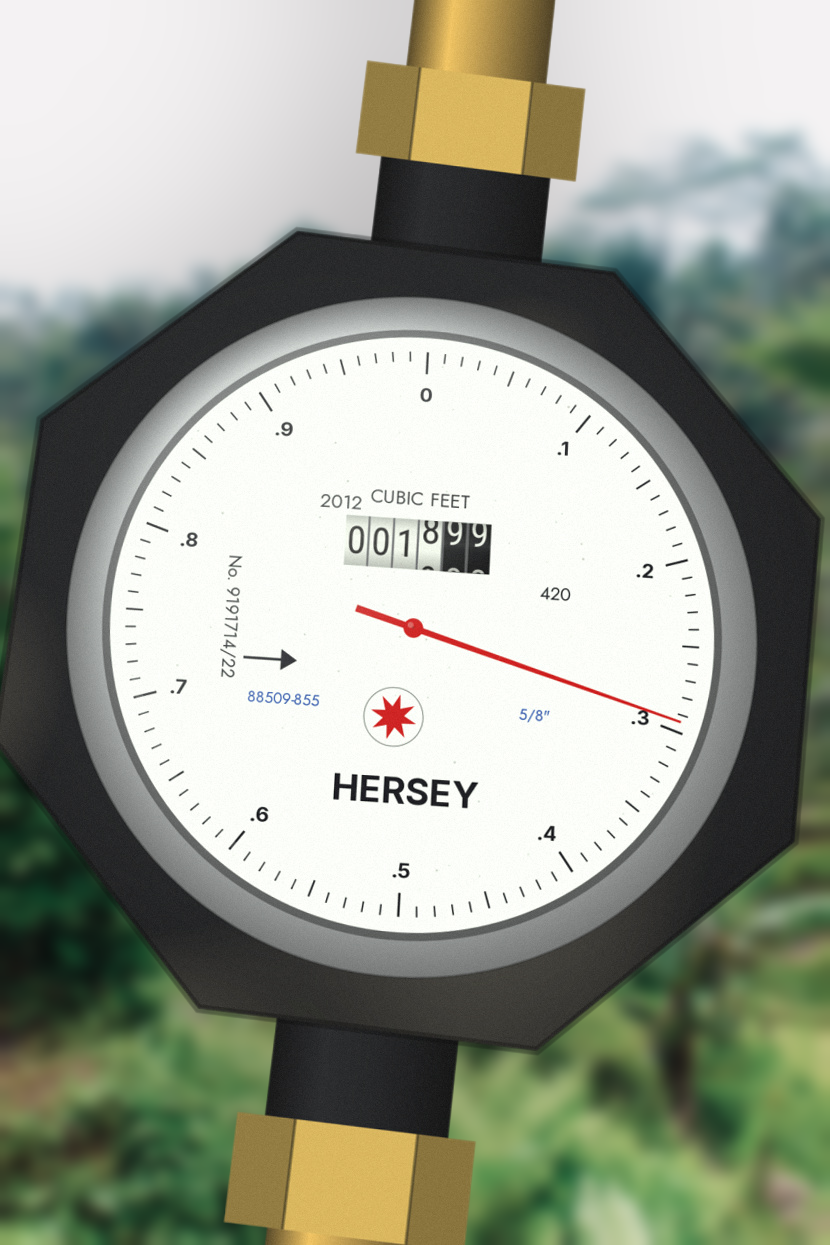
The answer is value=1899.29 unit=ft³
